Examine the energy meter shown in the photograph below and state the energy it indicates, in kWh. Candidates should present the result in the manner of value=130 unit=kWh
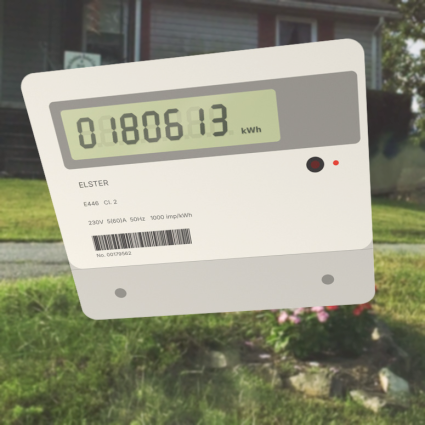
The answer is value=180613 unit=kWh
